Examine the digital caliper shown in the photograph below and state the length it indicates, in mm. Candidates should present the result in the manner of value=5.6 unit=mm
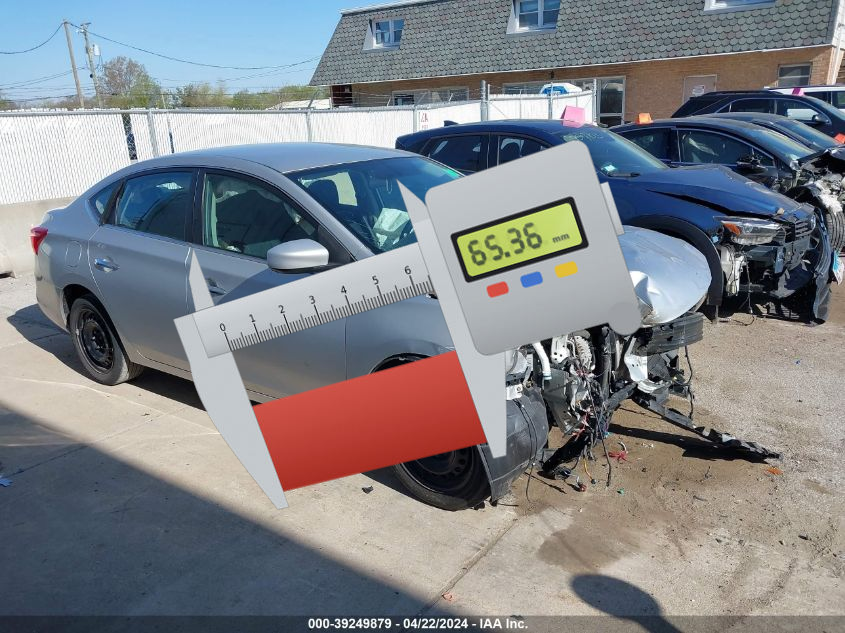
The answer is value=65.36 unit=mm
